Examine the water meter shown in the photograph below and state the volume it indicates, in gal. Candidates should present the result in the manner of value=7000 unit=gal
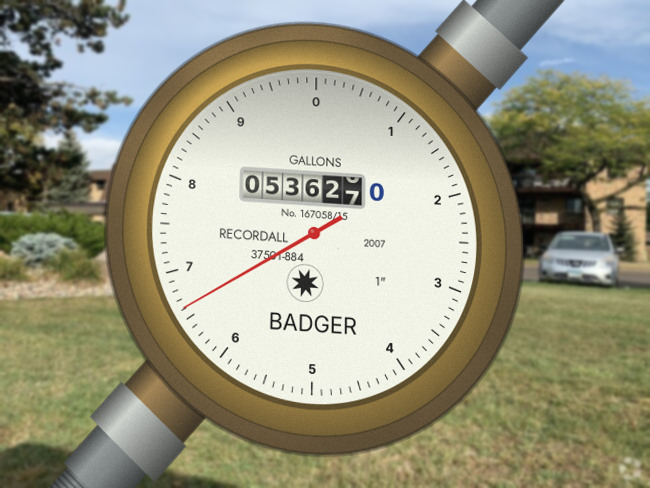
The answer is value=536266.6 unit=gal
